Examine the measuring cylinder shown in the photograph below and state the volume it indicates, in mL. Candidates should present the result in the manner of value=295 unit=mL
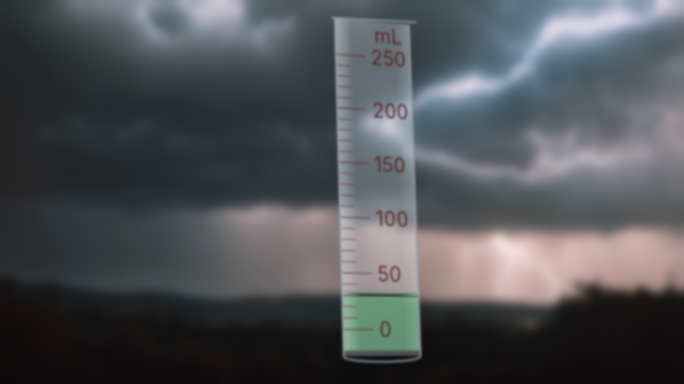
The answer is value=30 unit=mL
